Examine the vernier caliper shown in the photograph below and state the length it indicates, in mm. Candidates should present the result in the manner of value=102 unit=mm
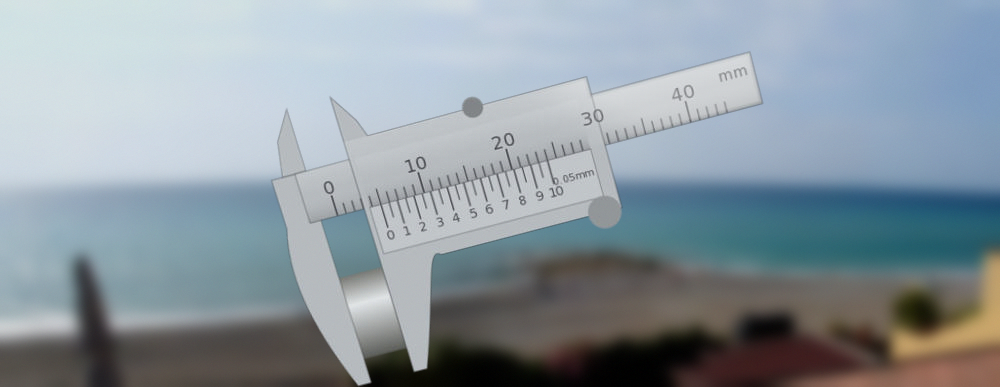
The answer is value=5.0 unit=mm
